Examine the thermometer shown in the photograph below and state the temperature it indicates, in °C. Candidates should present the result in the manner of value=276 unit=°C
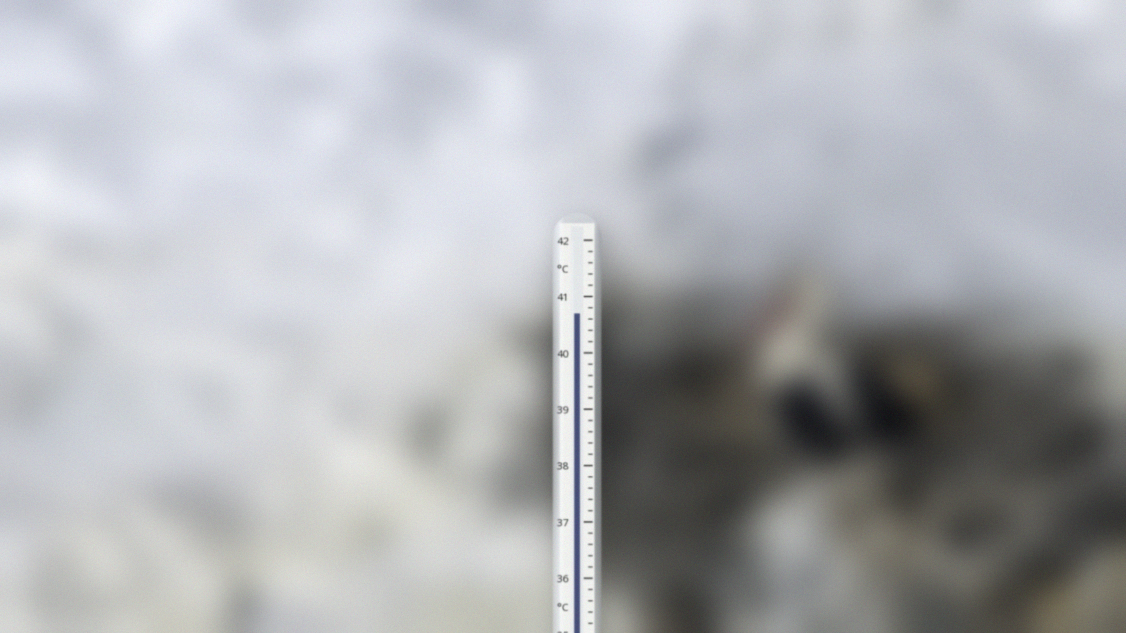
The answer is value=40.7 unit=°C
